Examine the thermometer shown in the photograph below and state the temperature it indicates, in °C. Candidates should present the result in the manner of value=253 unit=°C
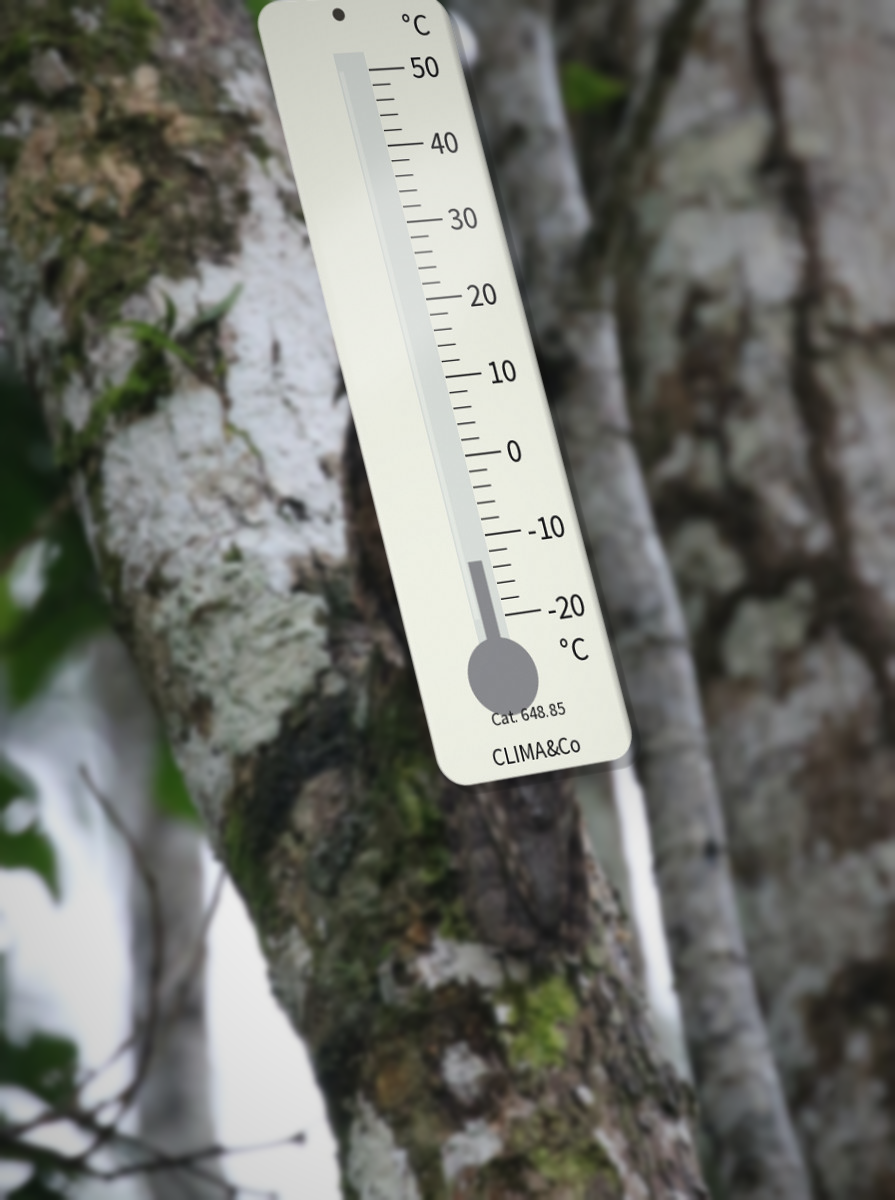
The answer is value=-13 unit=°C
